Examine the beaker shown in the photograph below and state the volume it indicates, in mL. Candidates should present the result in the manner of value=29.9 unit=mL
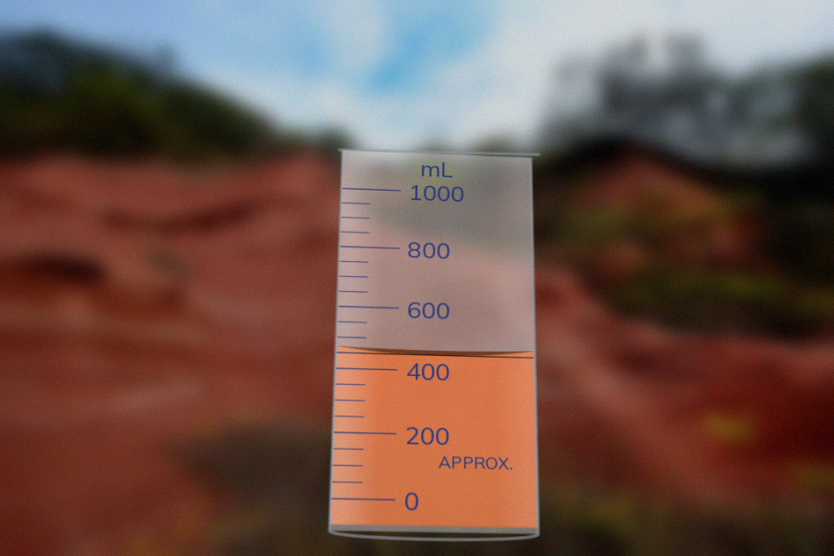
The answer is value=450 unit=mL
